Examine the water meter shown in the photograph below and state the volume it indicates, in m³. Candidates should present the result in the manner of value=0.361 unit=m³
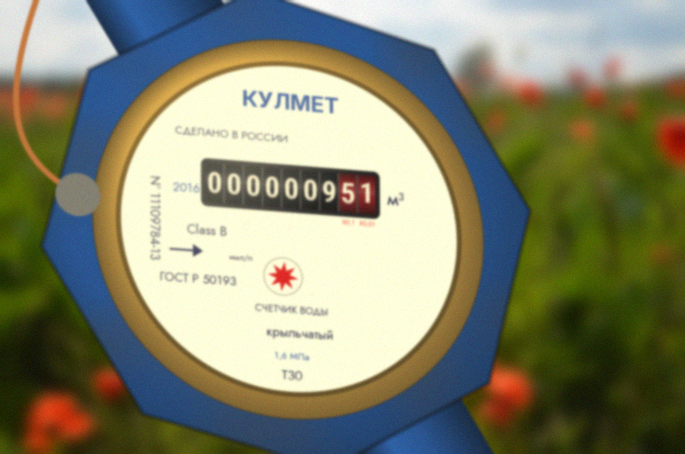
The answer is value=9.51 unit=m³
